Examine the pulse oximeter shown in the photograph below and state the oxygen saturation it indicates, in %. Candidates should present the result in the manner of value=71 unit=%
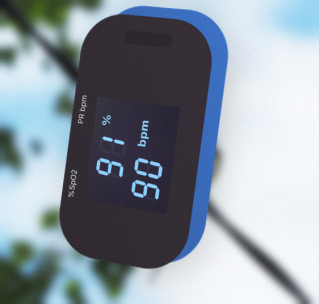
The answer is value=91 unit=%
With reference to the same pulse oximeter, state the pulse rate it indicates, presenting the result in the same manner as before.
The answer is value=90 unit=bpm
